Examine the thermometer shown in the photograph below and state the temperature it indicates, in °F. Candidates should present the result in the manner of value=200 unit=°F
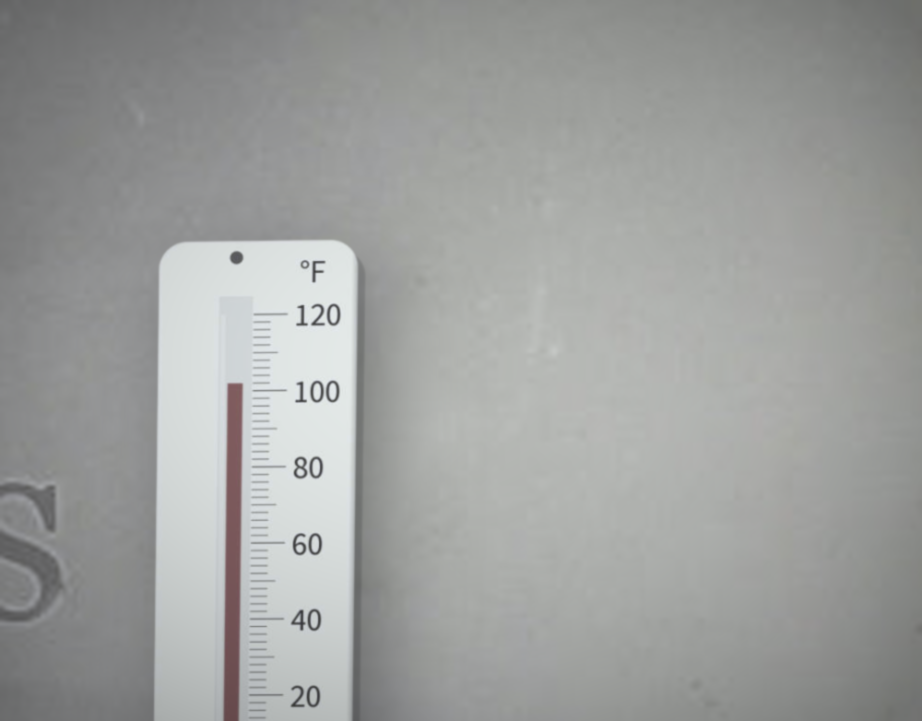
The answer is value=102 unit=°F
